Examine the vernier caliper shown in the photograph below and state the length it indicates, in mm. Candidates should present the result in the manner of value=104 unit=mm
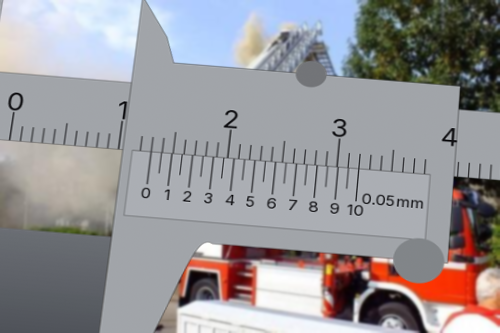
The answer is value=13.0 unit=mm
